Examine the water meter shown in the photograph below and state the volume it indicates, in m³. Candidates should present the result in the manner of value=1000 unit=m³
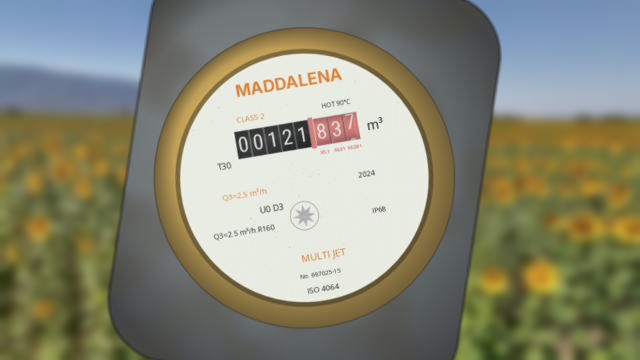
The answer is value=121.837 unit=m³
